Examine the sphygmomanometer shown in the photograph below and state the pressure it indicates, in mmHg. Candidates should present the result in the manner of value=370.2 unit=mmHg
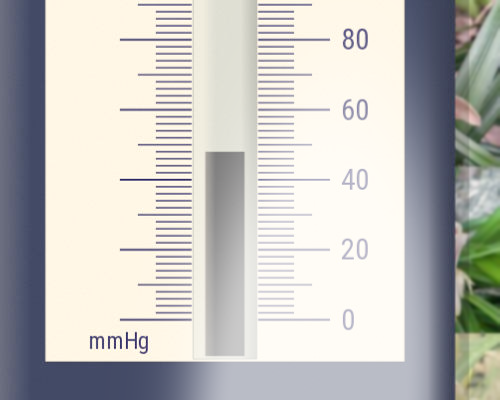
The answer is value=48 unit=mmHg
